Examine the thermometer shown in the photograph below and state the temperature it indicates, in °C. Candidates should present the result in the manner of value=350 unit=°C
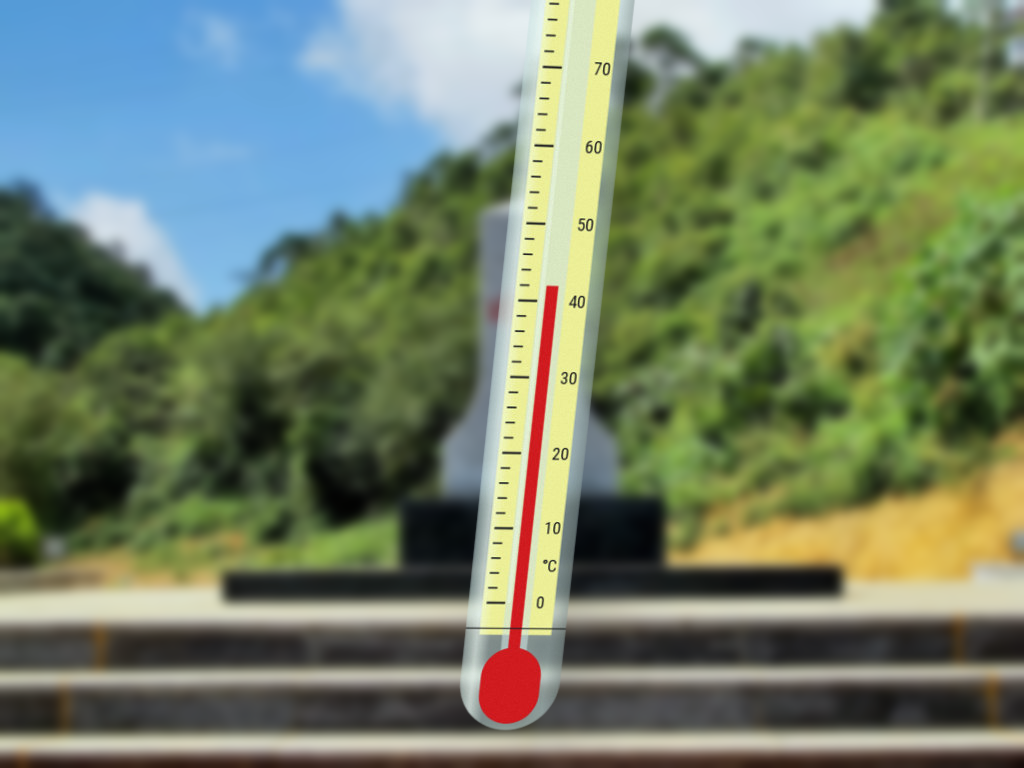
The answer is value=42 unit=°C
